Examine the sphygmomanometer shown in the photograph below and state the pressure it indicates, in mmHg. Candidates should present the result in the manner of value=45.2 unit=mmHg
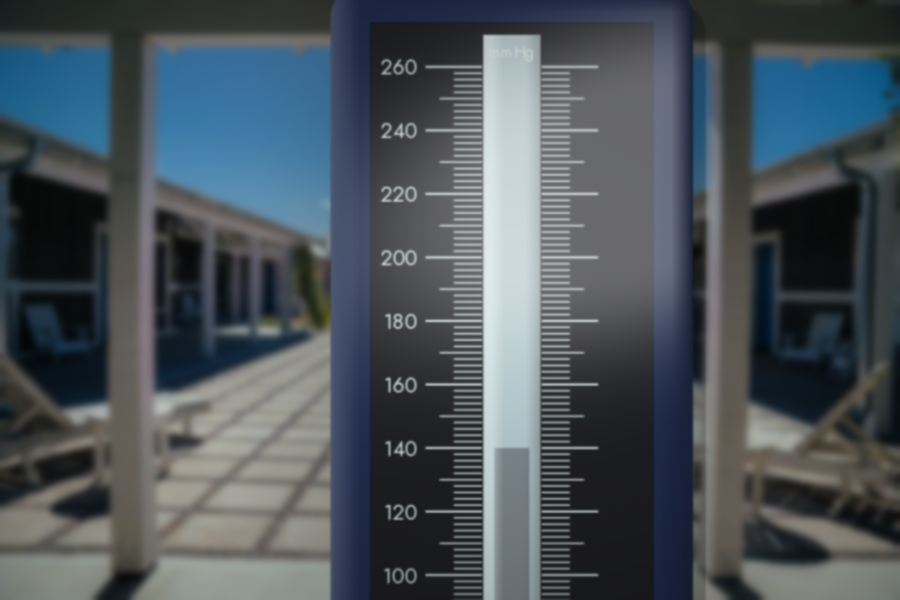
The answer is value=140 unit=mmHg
